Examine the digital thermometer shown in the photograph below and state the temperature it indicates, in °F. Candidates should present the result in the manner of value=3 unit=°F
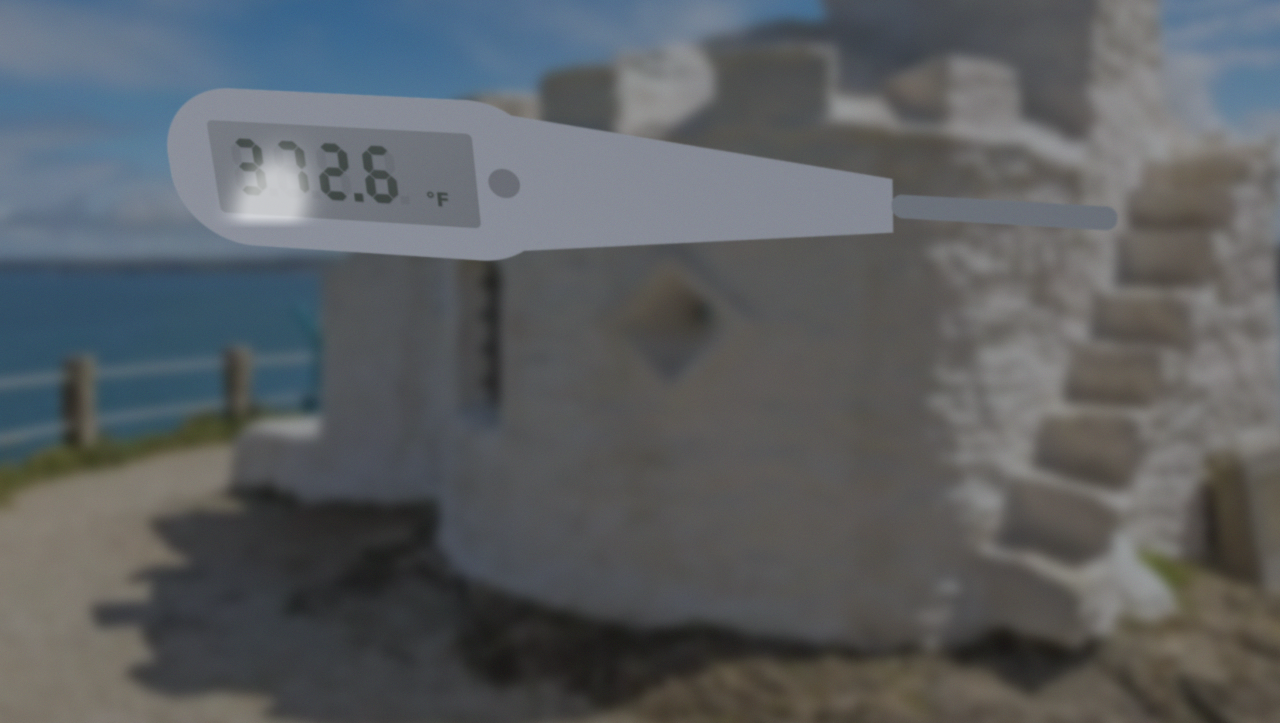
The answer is value=372.6 unit=°F
